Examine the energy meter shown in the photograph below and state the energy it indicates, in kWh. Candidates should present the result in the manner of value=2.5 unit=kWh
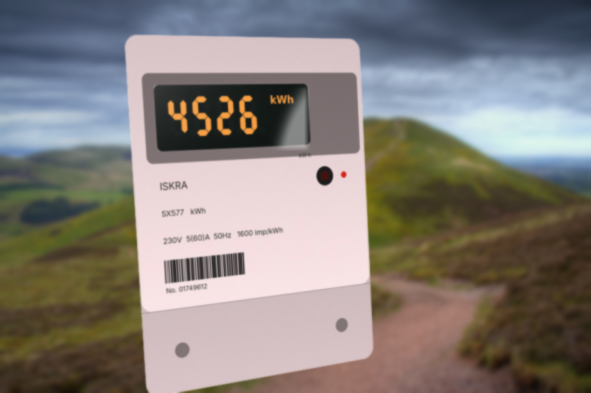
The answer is value=4526 unit=kWh
